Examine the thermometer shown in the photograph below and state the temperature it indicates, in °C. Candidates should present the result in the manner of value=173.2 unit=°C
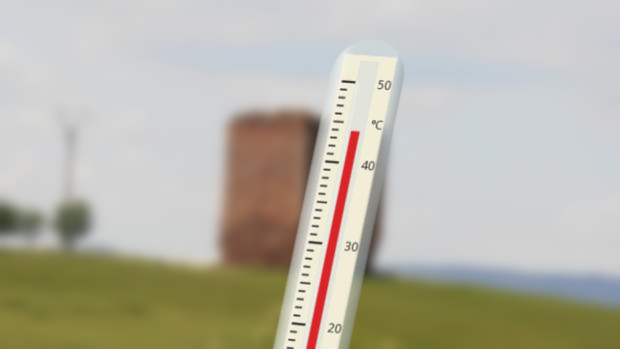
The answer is value=44 unit=°C
